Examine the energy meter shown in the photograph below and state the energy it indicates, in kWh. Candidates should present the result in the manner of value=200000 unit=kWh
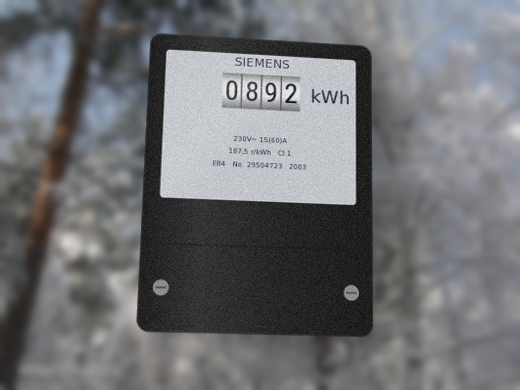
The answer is value=892 unit=kWh
